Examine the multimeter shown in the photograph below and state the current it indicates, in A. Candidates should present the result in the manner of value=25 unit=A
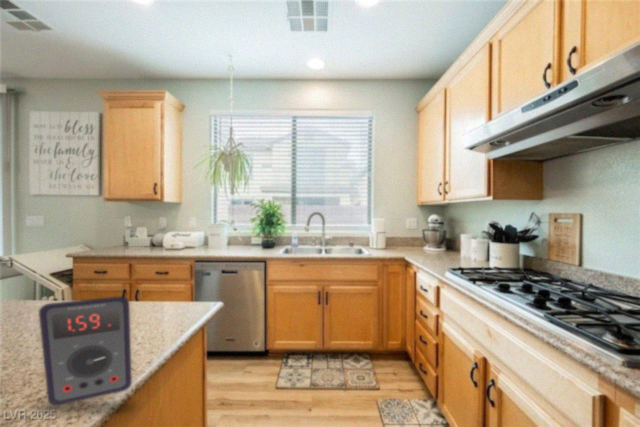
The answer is value=1.59 unit=A
